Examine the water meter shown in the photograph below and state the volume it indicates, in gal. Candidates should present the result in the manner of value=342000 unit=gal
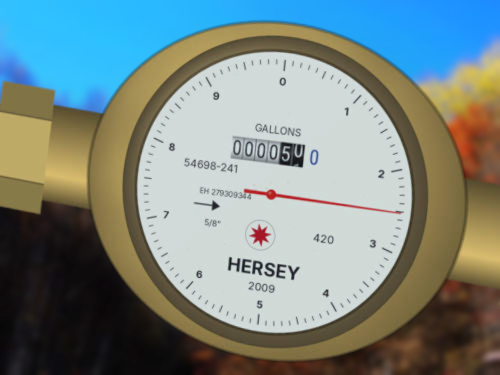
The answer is value=502.5 unit=gal
